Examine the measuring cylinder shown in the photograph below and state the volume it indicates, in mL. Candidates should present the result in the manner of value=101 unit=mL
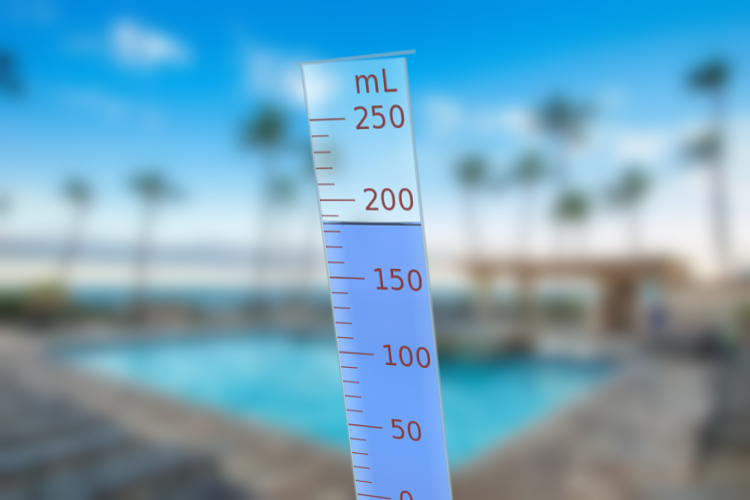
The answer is value=185 unit=mL
